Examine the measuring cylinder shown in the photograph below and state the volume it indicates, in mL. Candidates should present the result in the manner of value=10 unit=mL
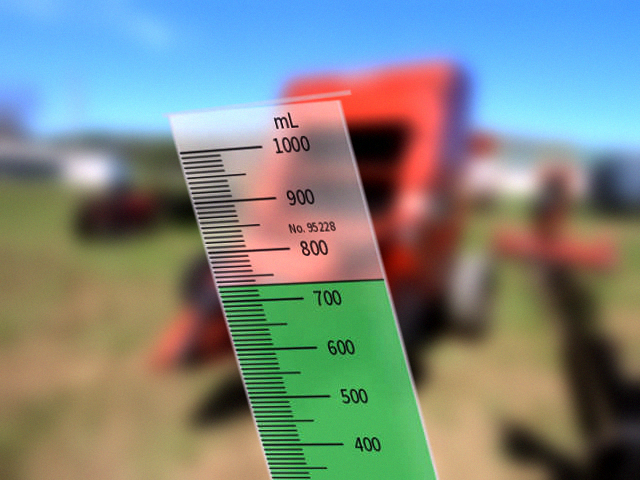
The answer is value=730 unit=mL
